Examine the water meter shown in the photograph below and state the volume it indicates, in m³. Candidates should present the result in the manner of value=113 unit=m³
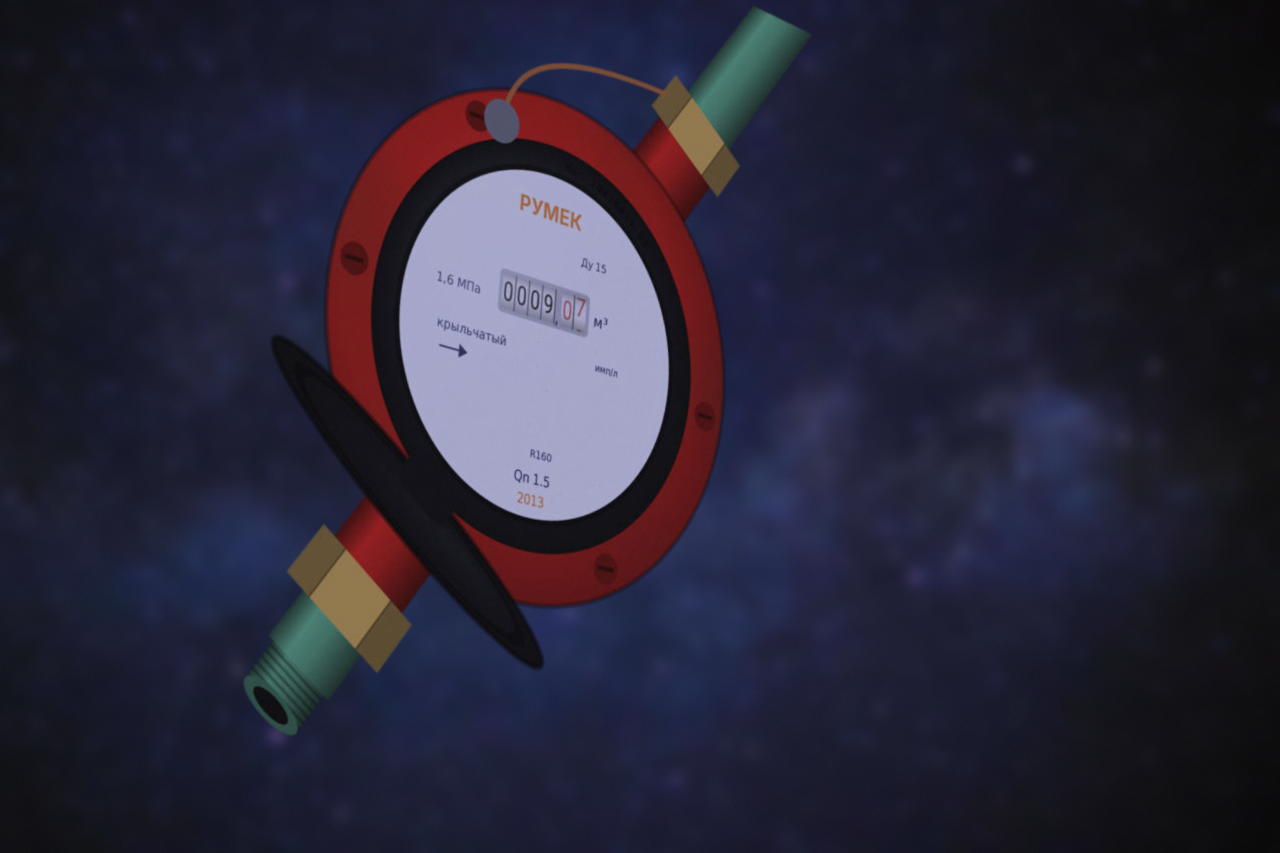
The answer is value=9.07 unit=m³
